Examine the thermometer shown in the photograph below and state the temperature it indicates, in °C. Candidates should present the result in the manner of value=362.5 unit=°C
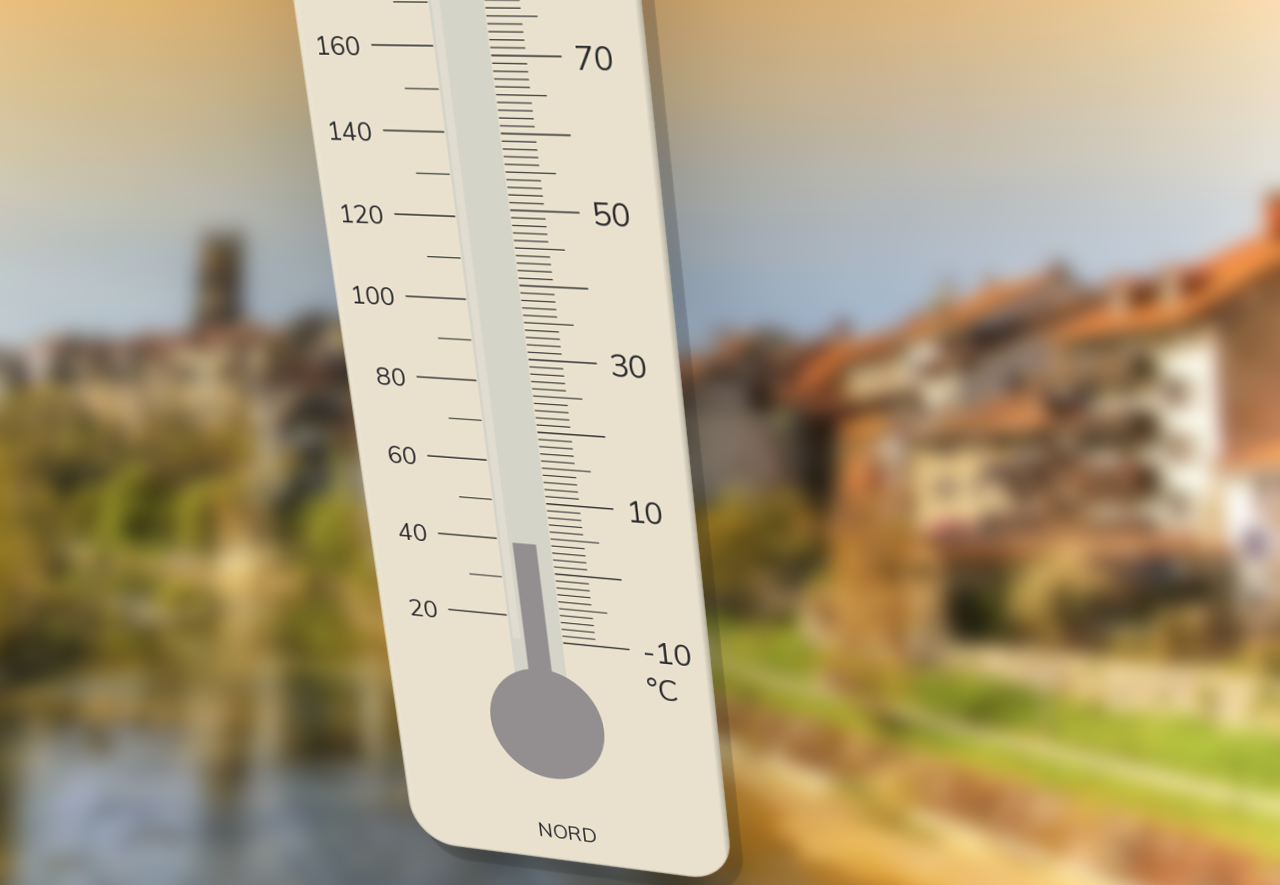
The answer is value=4 unit=°C
